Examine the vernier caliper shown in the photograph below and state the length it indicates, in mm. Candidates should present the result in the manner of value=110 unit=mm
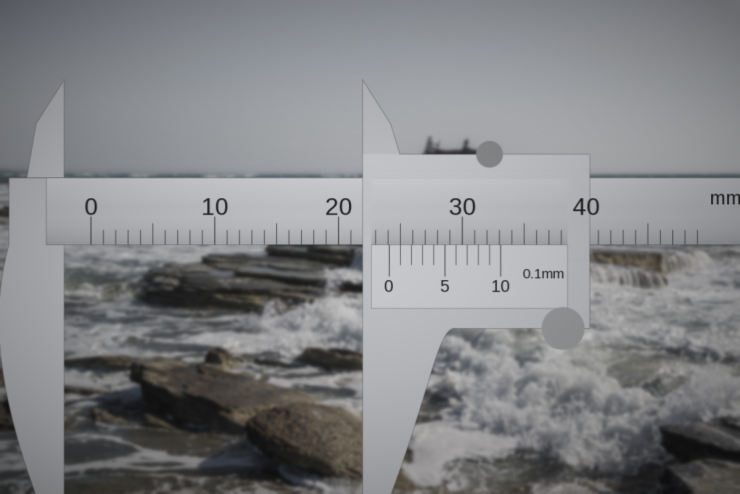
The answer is value=24.1 unit=mm
